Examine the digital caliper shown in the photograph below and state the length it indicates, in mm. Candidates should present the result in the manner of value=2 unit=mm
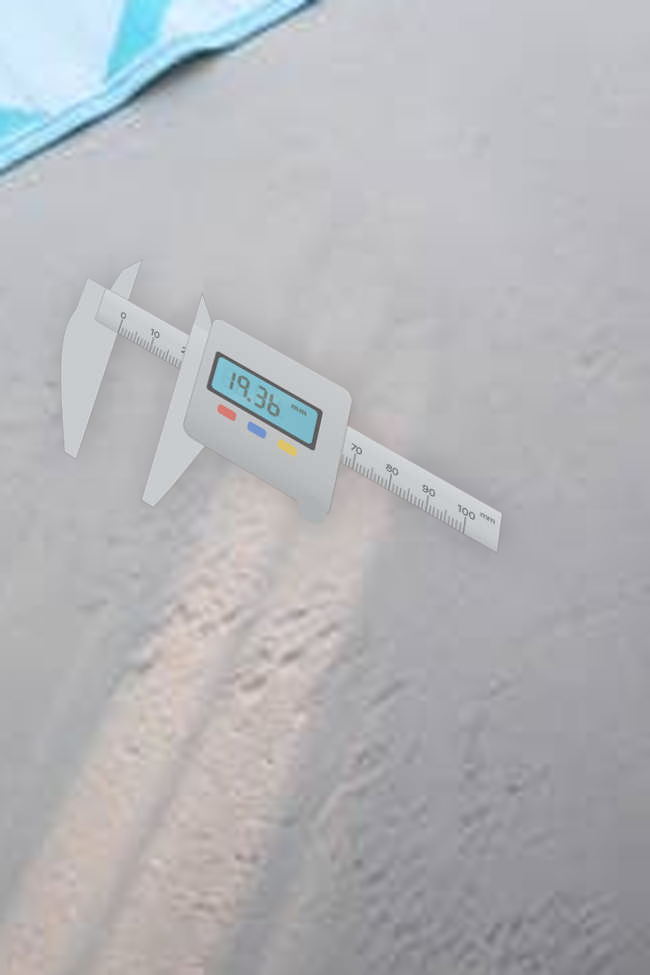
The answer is value=19.36 unit=mm
